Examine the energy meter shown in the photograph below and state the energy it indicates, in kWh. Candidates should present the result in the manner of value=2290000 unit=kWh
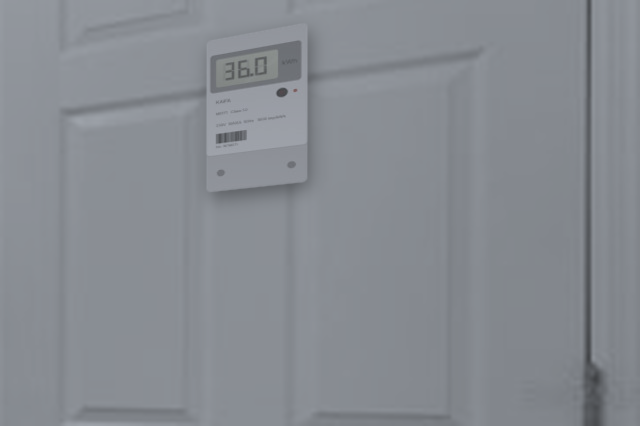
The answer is value=36.0 unit=kWh
